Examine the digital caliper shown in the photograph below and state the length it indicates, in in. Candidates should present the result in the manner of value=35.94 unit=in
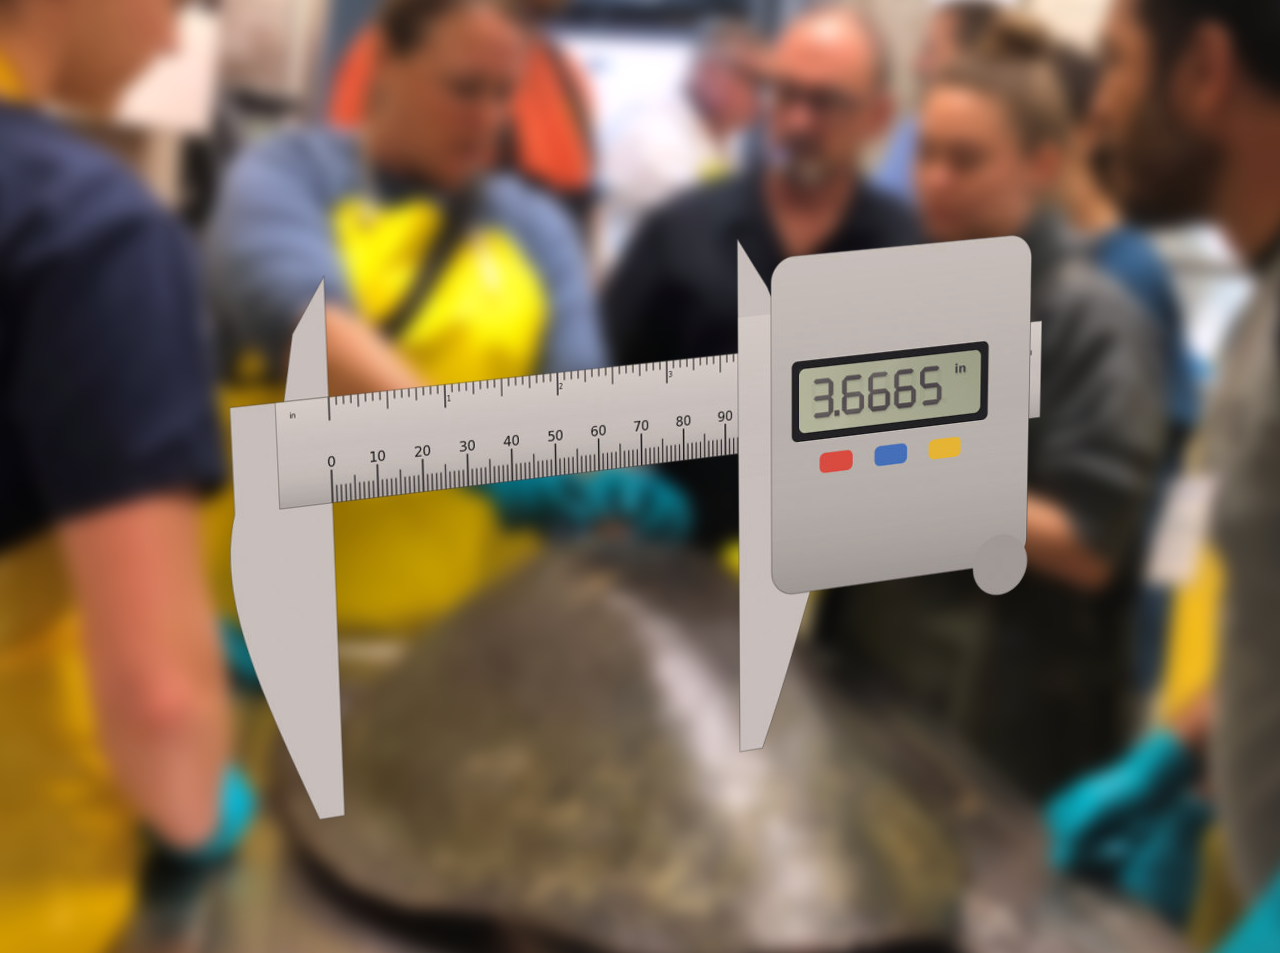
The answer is value=3.6665 unit=in
